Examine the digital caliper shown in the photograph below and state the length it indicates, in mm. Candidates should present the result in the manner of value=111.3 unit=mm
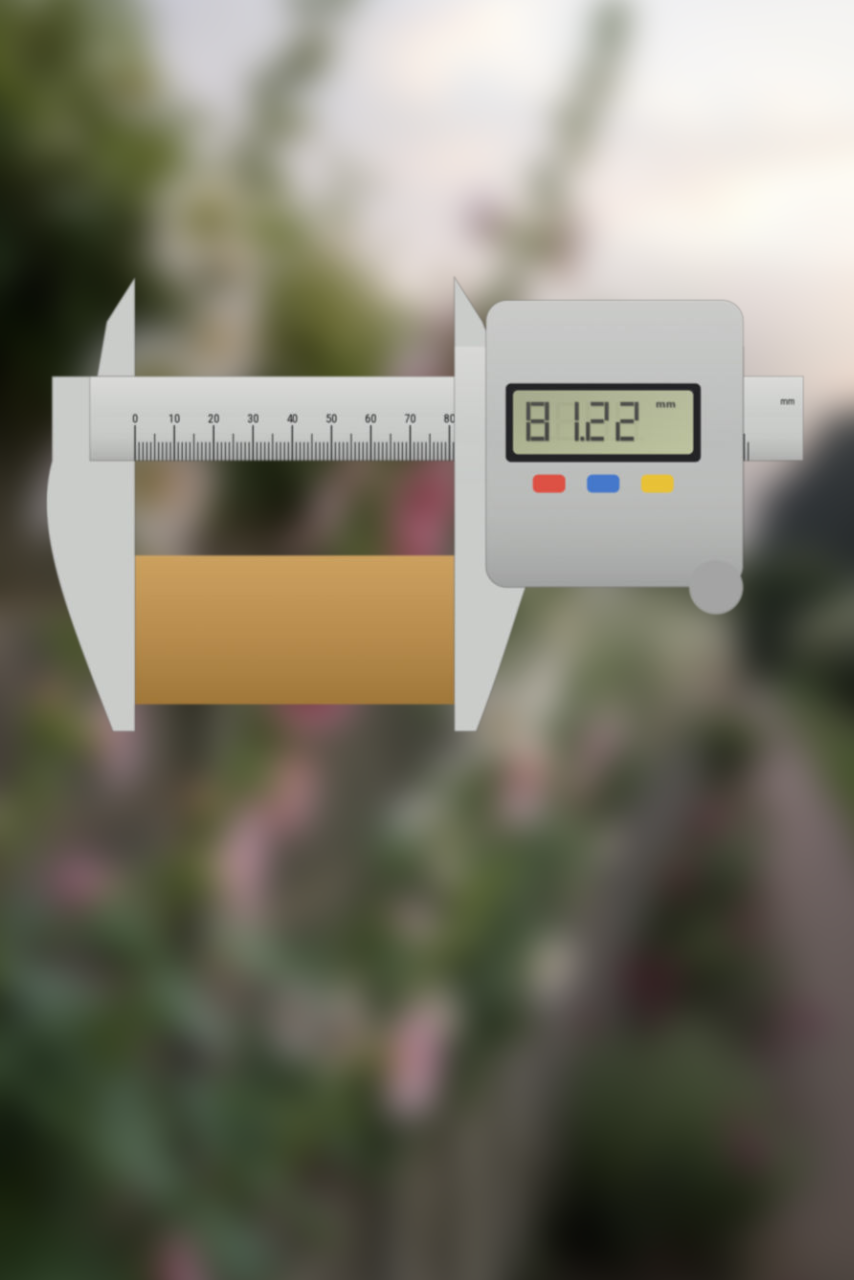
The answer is value=81.22 unit=mm
